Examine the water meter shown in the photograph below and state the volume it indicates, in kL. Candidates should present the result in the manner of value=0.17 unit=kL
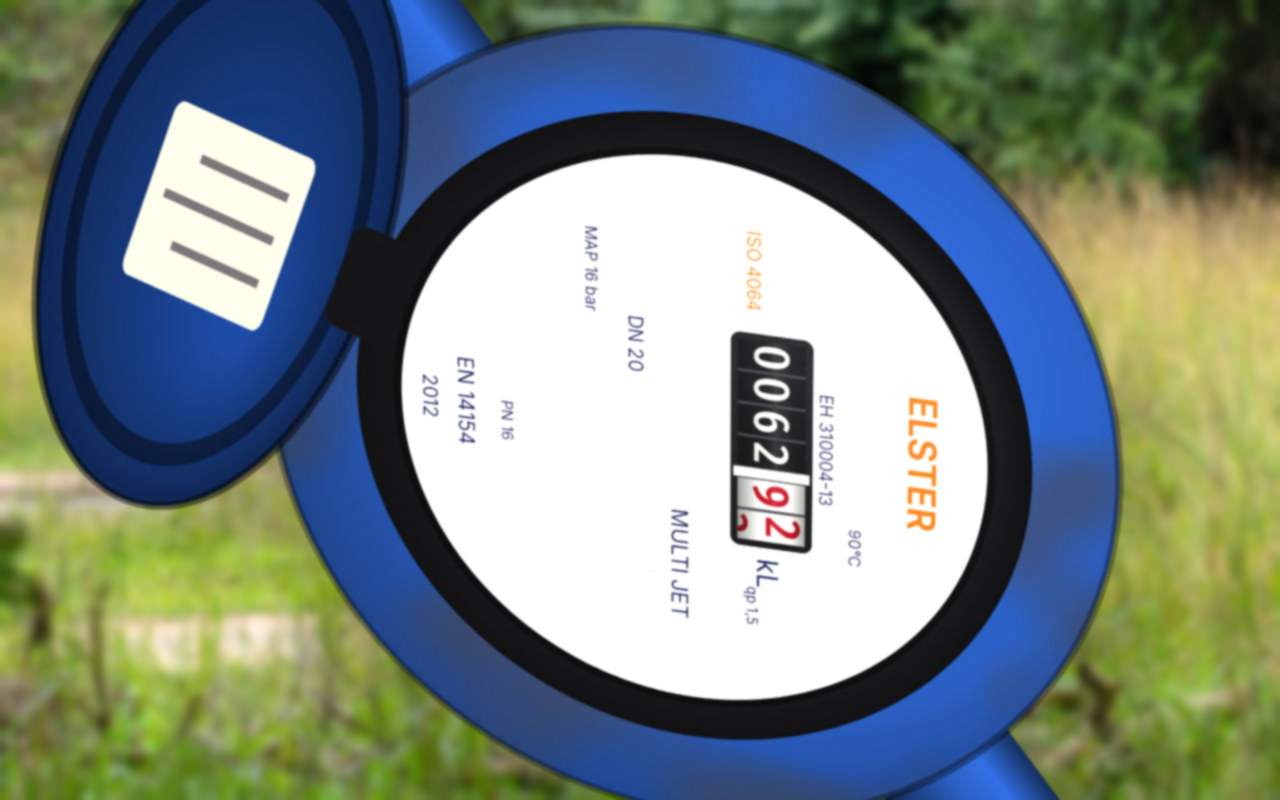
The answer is value=62.92 unit=kL
